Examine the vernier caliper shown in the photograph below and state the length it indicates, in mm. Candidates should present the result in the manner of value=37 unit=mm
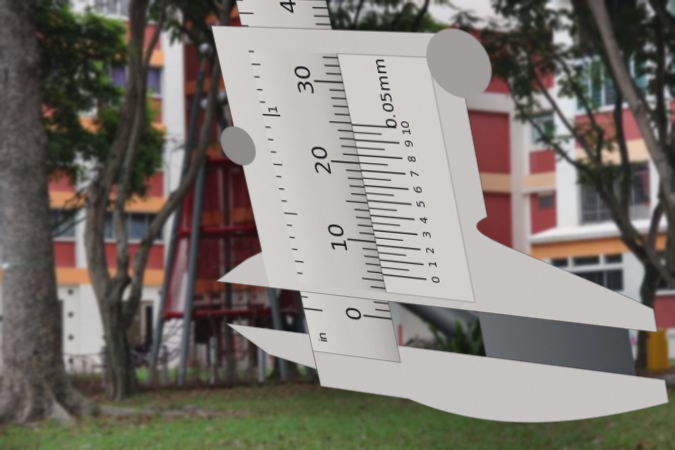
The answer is value=5.8 unit=mm
